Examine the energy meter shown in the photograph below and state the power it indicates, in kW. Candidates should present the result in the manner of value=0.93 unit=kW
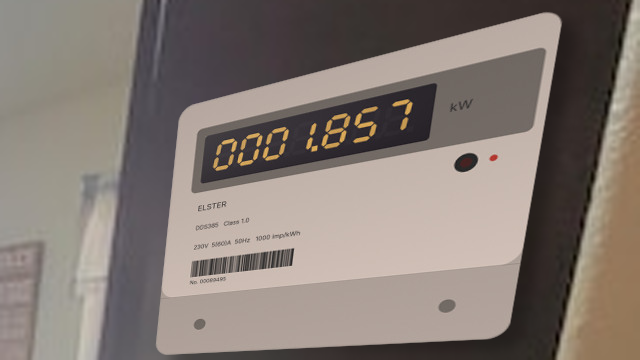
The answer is value=1.857 unit=kW
